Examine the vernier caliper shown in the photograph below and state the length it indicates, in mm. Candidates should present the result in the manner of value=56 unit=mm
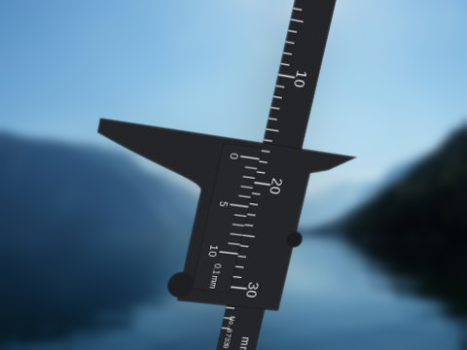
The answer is value=17.8 unit=mm
